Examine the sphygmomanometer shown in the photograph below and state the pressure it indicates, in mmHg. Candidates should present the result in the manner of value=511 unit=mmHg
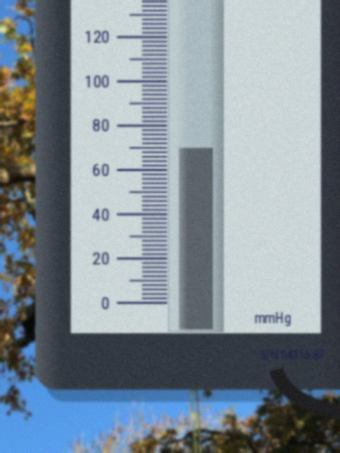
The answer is value=70 unit=mmHg
